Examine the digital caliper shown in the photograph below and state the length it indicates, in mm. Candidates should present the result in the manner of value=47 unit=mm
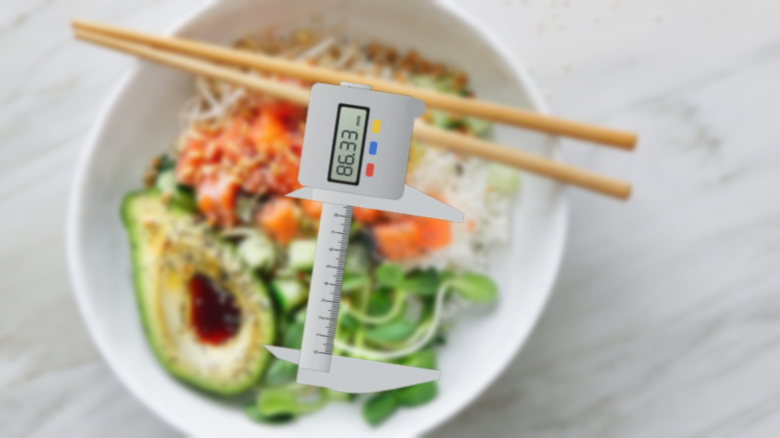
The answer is value=86.33 unit=mm
